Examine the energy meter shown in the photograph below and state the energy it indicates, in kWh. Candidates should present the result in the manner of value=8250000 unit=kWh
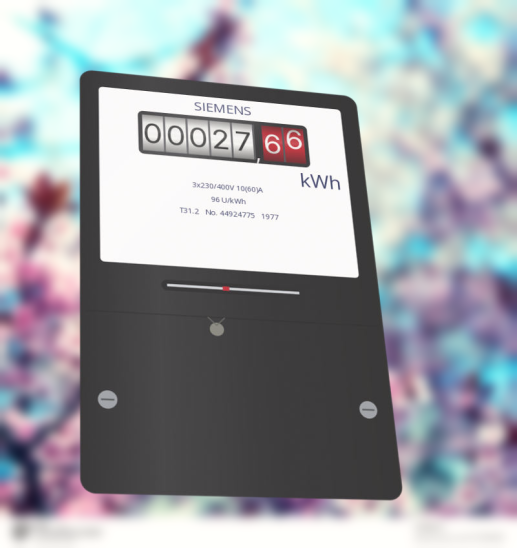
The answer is value=27.66 unit=kWh
